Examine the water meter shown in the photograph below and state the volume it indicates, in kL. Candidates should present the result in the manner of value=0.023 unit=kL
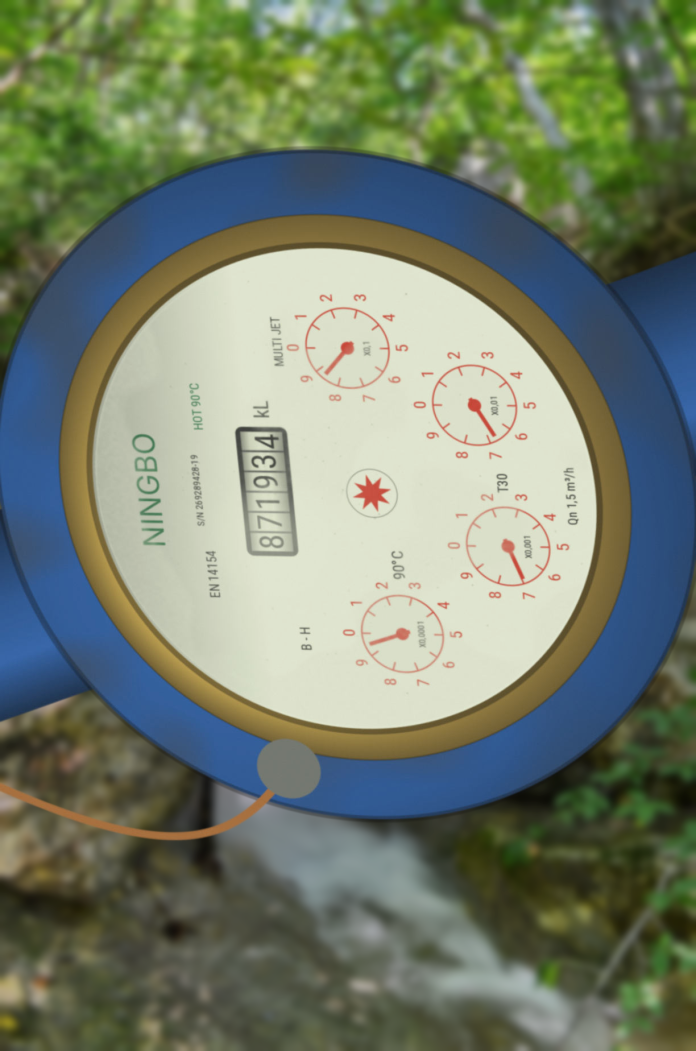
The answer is value=871933.8669 unit=kL
